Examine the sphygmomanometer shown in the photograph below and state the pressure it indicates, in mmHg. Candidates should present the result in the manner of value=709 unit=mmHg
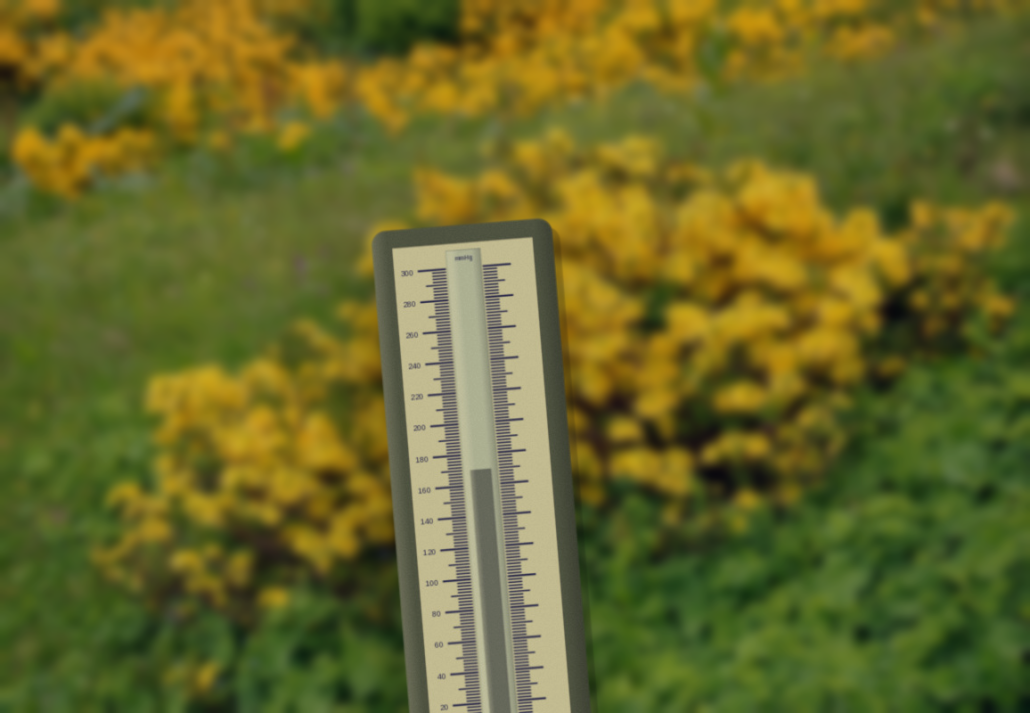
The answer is value=170 unit=mmHg
